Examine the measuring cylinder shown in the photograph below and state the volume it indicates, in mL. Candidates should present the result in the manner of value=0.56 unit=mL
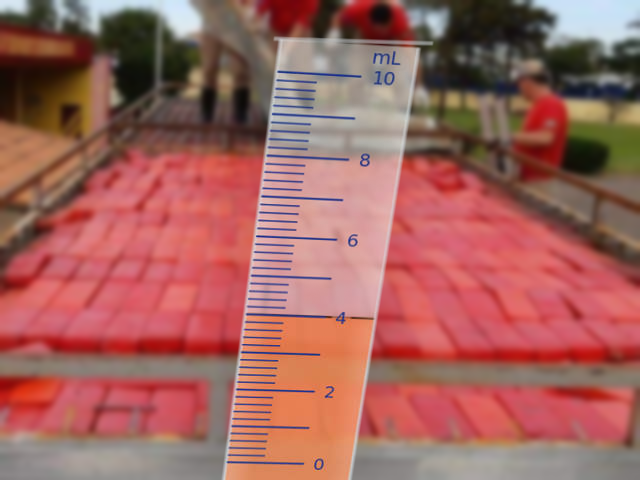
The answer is value=4 unit=mL
